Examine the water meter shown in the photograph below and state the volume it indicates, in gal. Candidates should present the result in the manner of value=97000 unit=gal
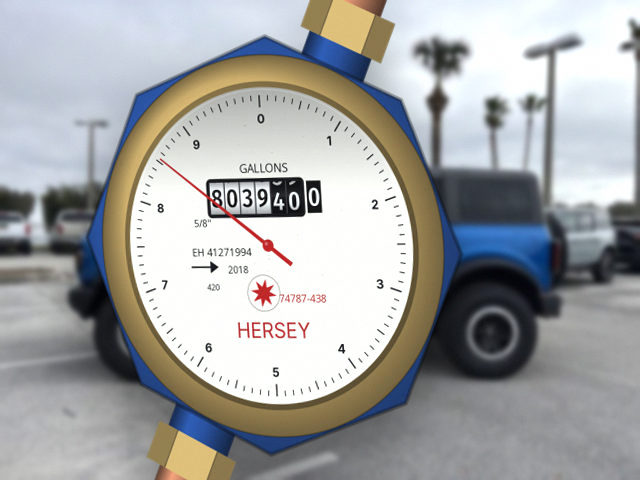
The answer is value=8039398.5 unit=gal
